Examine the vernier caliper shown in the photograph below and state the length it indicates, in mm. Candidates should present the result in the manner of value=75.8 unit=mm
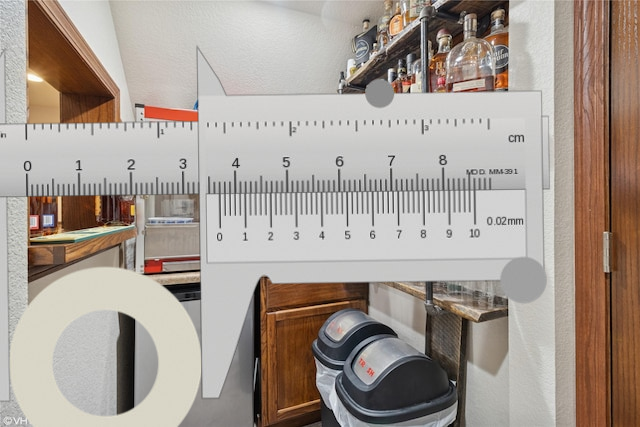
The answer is value=37.0 unit=mm
